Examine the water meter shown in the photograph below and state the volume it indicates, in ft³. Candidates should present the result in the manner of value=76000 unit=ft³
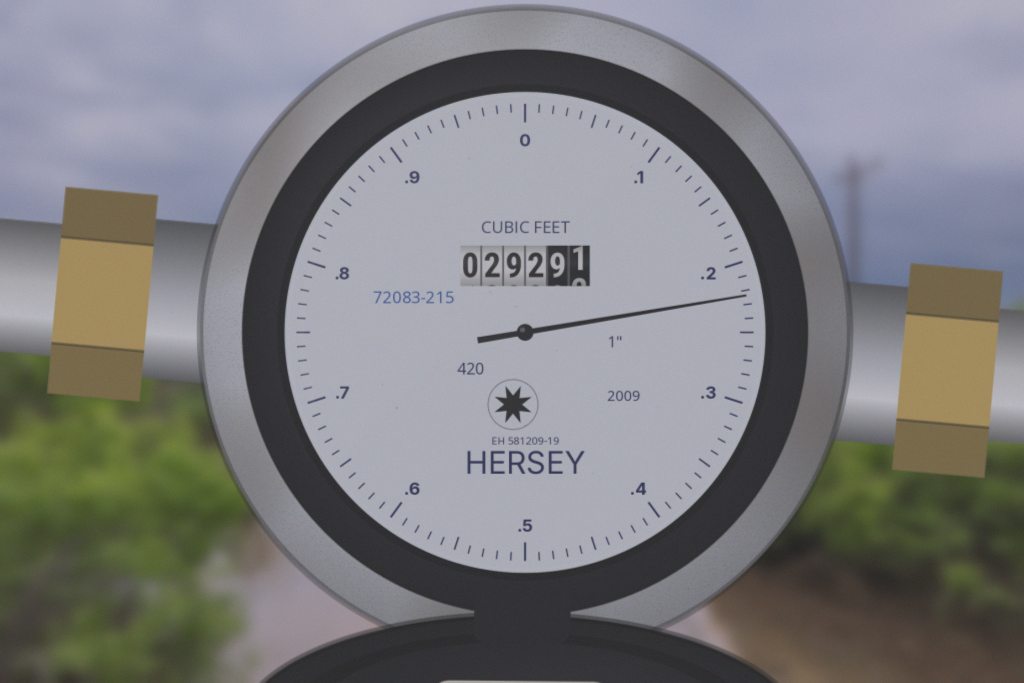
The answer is value=29291.22 unit=ft³
